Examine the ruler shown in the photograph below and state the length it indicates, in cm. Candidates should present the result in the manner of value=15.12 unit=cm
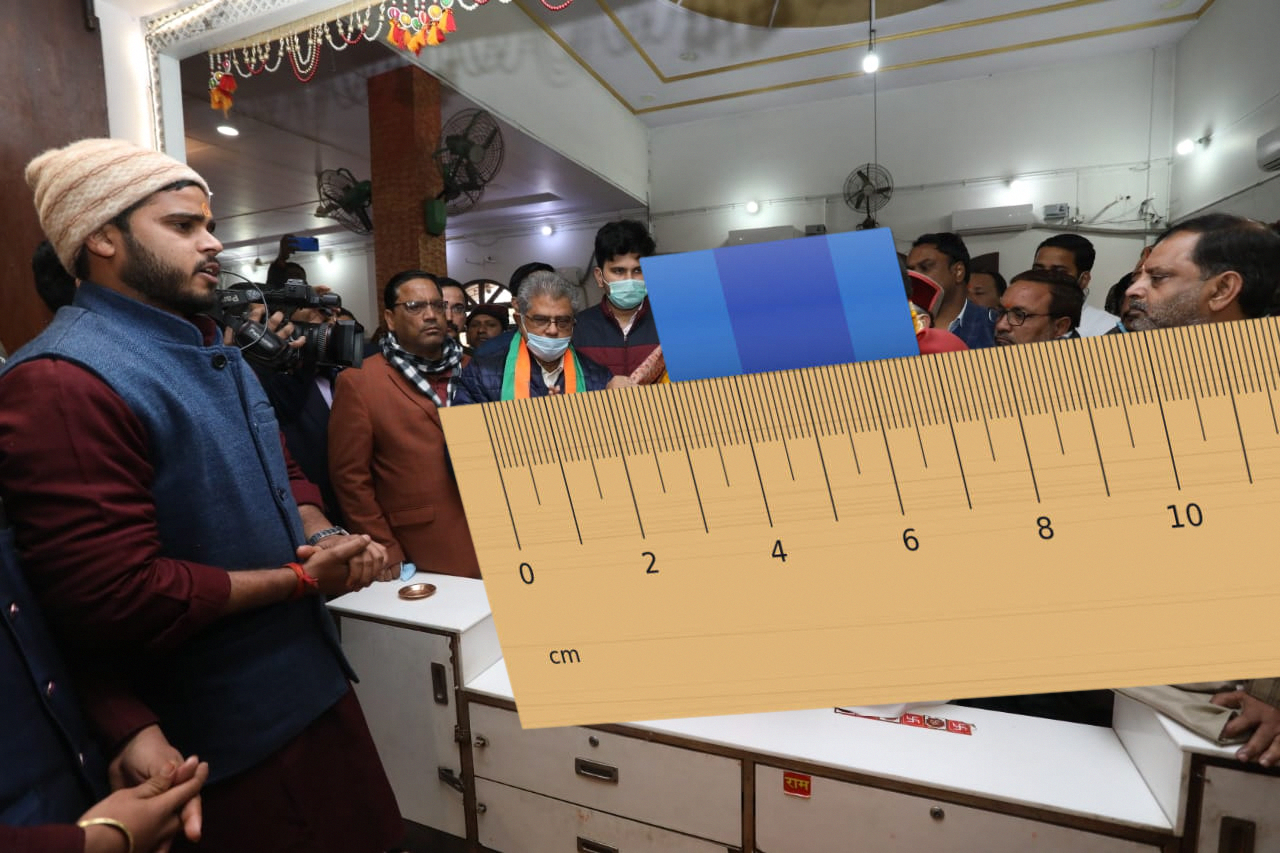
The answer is value=3.8 unit=cm
